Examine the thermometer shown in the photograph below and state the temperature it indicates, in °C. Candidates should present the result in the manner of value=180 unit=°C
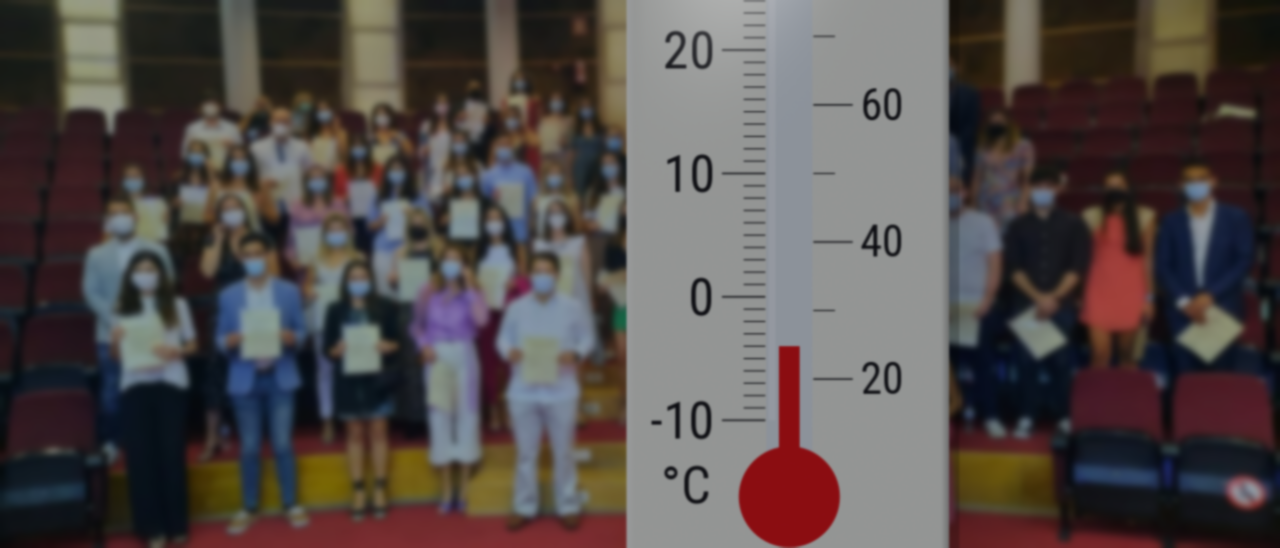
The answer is value=-4 unit=°C
